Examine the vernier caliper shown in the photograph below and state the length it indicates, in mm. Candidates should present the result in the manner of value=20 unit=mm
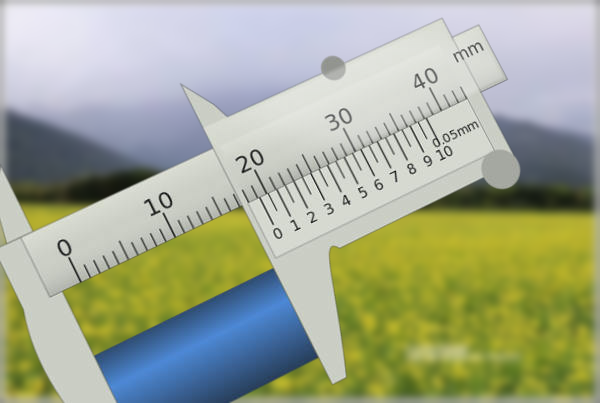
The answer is value=19.2 unit=mm
